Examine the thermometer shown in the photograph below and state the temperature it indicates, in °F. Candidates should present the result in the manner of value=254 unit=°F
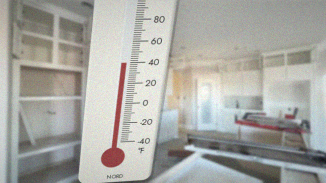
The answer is value=40 unit=°F
